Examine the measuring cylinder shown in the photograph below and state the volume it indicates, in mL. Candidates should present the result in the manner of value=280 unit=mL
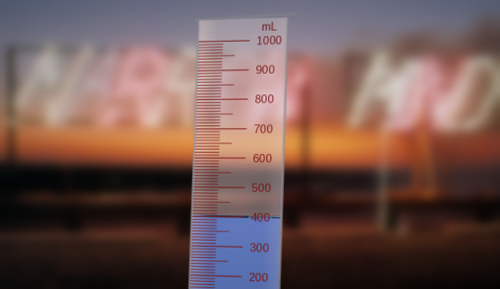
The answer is value=400 unit=mL
